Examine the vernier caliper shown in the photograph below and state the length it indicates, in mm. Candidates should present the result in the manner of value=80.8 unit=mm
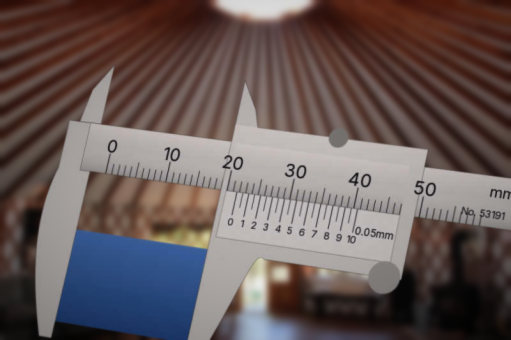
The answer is value=21.6 unit=mm
